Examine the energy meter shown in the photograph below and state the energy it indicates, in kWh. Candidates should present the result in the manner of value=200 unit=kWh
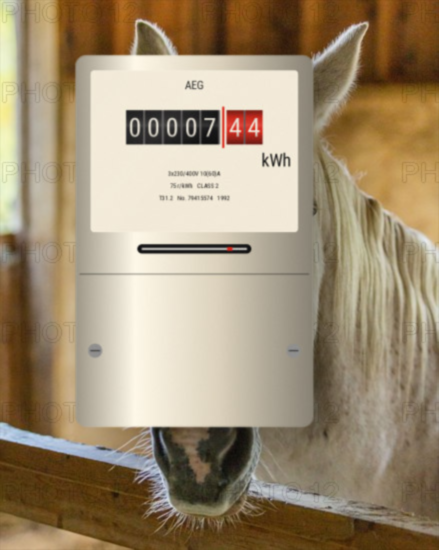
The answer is value=7.44 unit=kWh
